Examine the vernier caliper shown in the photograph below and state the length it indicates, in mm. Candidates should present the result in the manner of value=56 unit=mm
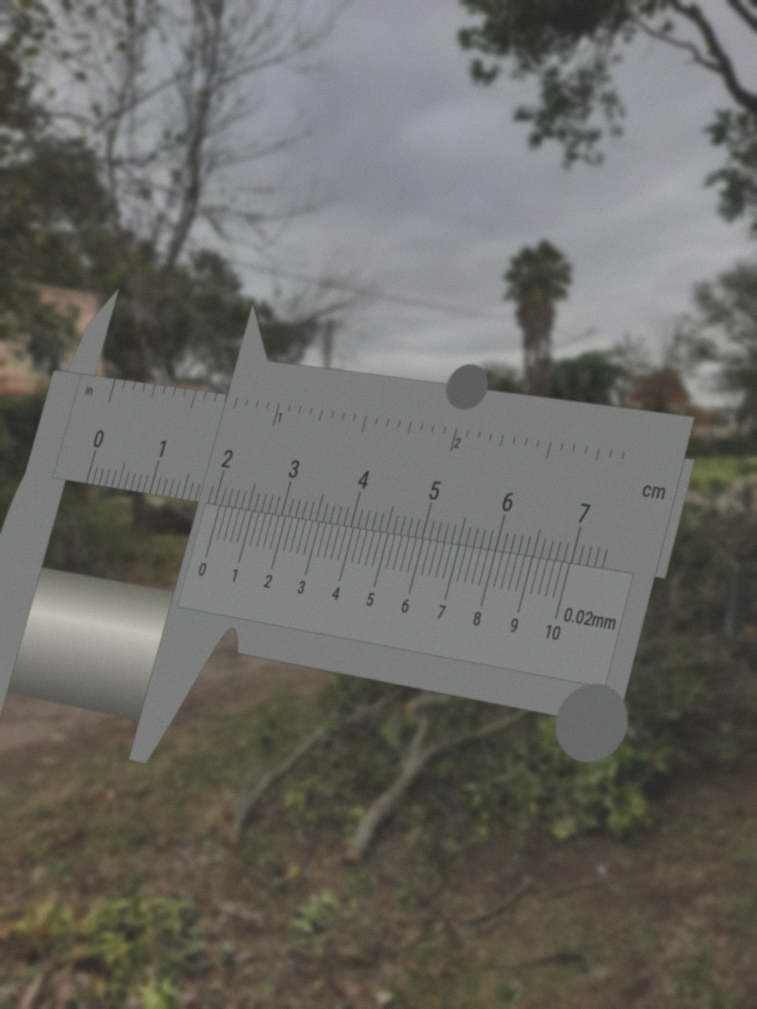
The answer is value=20.8 unit=mm
